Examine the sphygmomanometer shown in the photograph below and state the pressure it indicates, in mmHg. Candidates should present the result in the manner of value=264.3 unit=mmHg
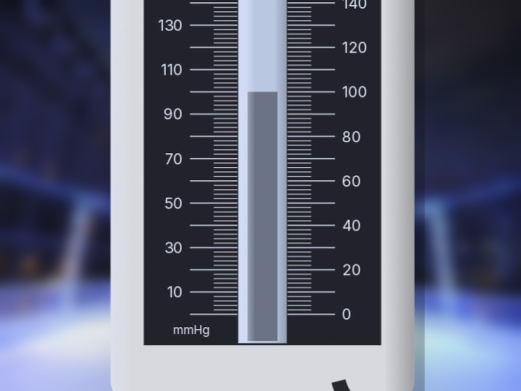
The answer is value=100 unit=mmHg
